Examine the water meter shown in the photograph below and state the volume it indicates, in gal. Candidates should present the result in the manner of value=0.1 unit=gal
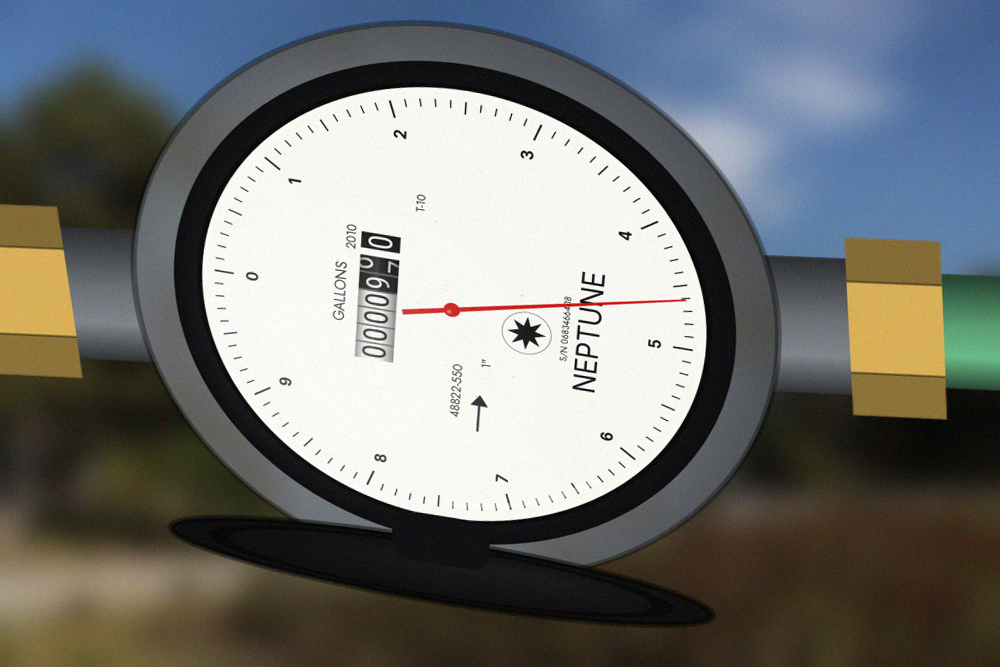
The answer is value=964.6 unit=gal
